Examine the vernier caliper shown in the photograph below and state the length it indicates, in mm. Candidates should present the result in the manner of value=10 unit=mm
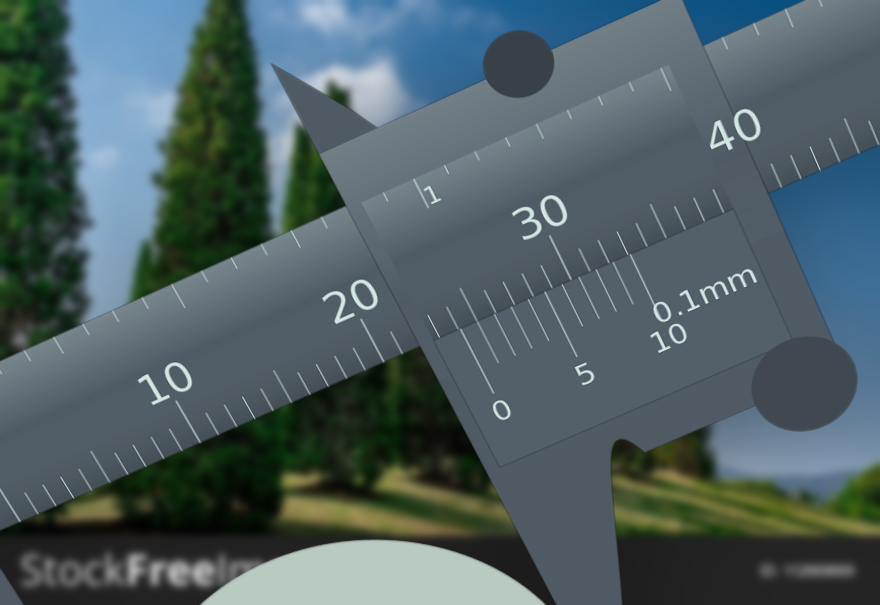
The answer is value=24.1 unit=mm
